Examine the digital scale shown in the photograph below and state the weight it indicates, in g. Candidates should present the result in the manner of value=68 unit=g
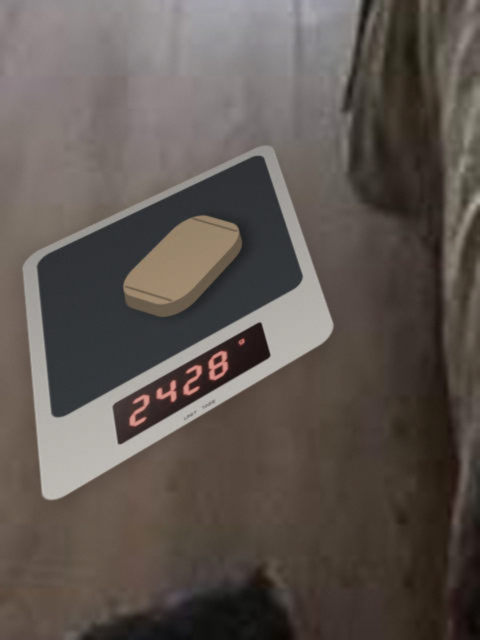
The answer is value=2428 unit=g
